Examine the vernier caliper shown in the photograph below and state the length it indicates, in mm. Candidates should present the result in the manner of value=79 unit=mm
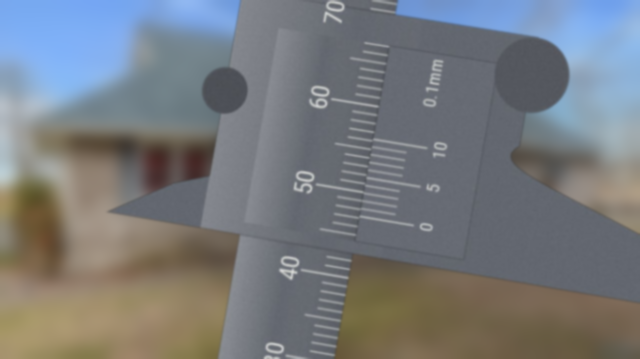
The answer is value=47.2 unit=mm
